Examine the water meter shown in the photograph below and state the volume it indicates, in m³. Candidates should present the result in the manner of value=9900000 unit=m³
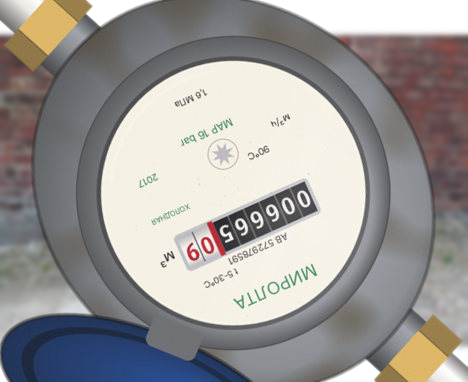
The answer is value=6665.09 unit=m³
